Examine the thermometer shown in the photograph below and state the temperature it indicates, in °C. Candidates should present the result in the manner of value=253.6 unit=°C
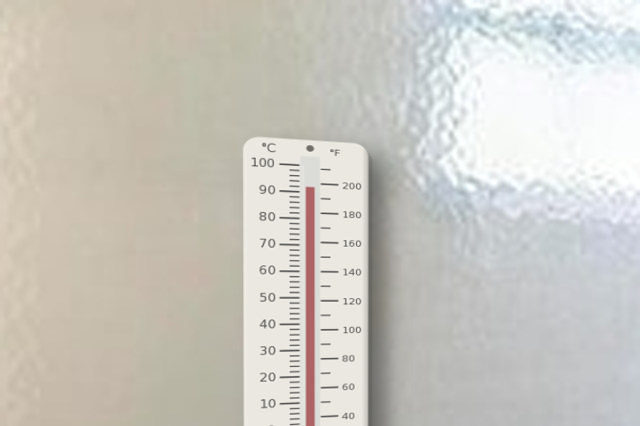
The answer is value=92 unit=°C
